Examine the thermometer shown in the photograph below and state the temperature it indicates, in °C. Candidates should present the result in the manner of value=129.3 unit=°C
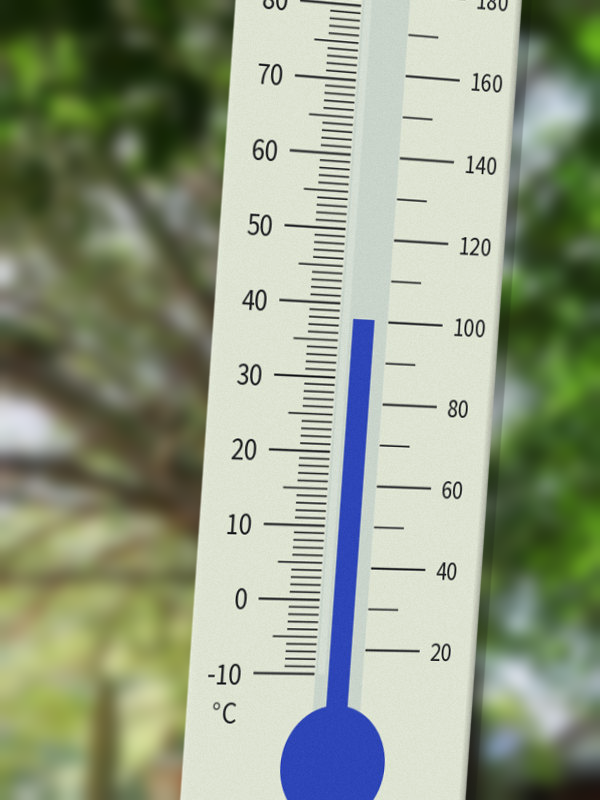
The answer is value=38 unit=°C
